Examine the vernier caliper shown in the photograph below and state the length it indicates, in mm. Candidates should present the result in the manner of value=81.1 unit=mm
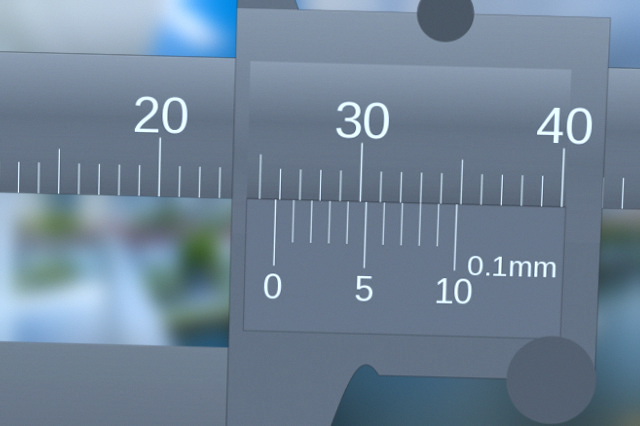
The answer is value=25.8 unit=mm
